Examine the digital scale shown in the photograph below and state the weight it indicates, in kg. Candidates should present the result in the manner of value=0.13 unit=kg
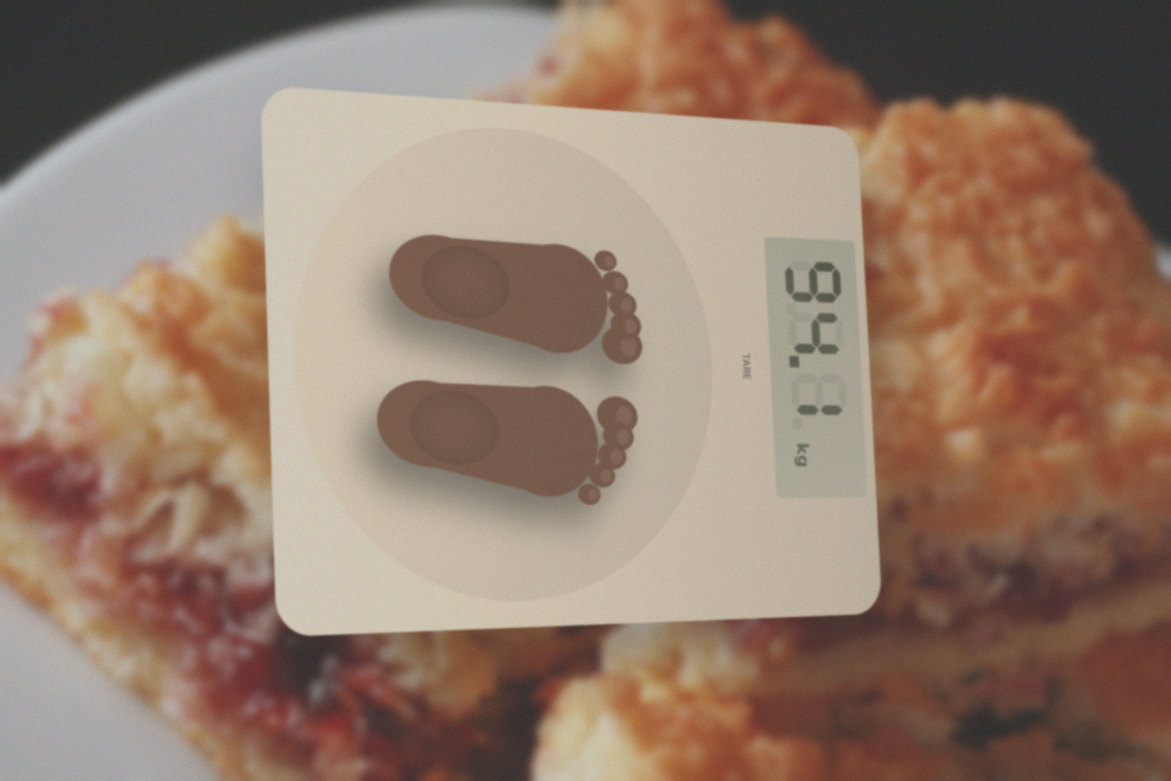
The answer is value=94.1 unit=kg
